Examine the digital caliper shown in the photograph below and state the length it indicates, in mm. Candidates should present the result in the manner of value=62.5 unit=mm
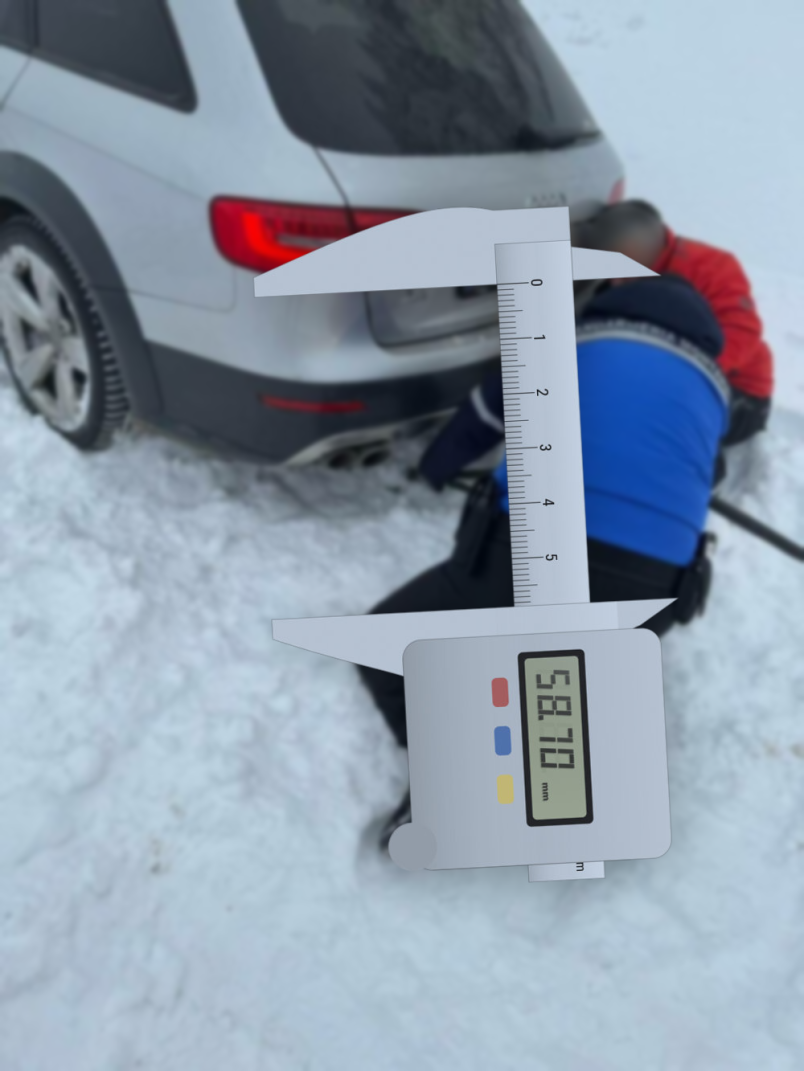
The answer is value=58.70 unit=mm
